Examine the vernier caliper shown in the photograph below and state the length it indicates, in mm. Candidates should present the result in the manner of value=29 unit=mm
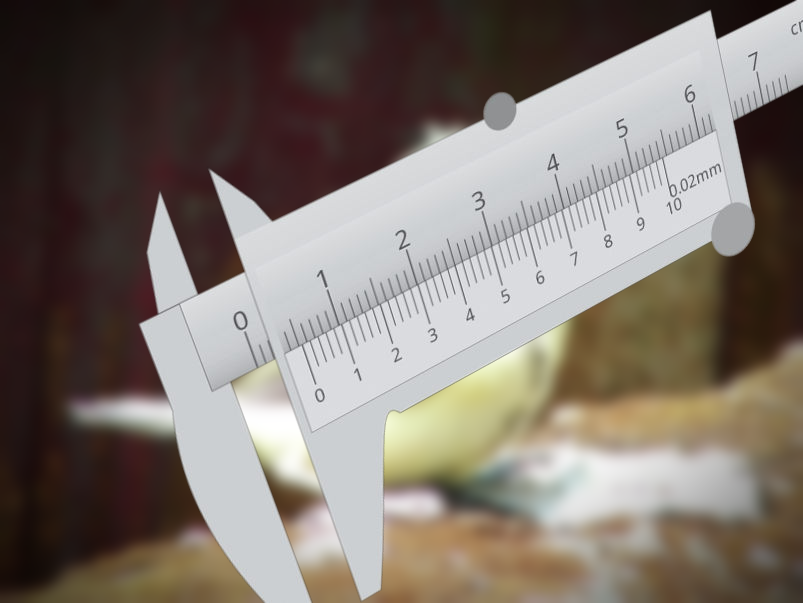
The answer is value=5.4 unit=mm
